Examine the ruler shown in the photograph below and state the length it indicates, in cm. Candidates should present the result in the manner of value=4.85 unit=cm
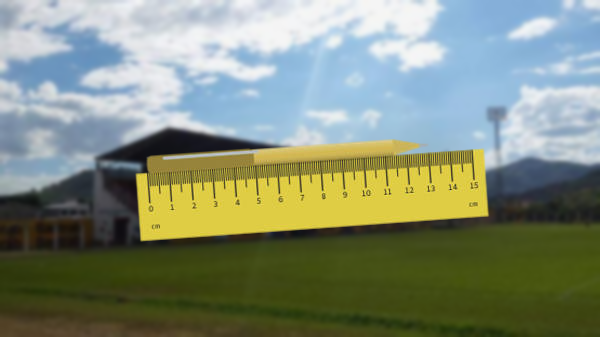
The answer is value=13 unit=cm
